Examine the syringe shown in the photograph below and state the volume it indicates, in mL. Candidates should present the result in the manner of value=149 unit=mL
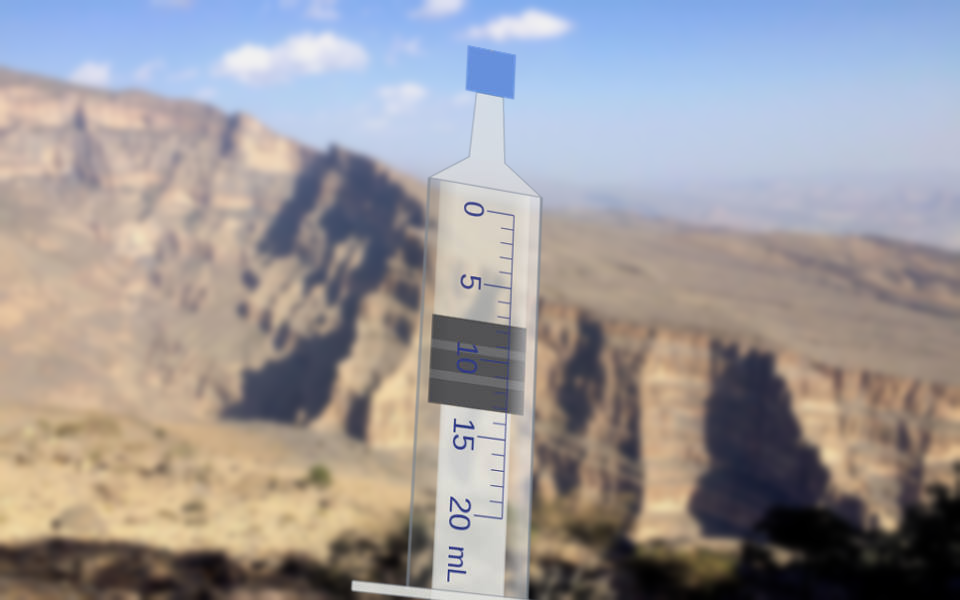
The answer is value=7.5 unit=mL
